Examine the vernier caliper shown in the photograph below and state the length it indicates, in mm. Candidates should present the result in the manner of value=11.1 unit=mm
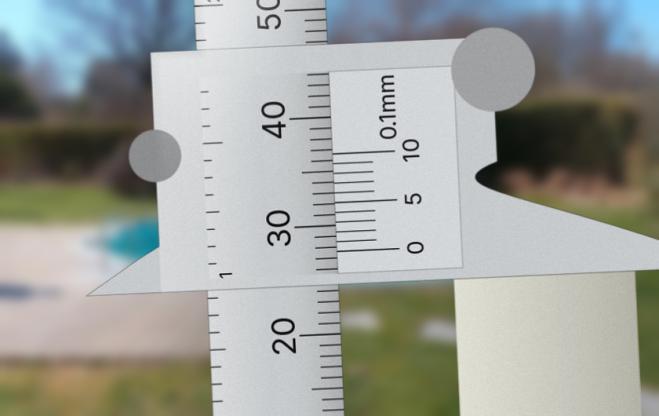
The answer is value=27.6 unit=mm
